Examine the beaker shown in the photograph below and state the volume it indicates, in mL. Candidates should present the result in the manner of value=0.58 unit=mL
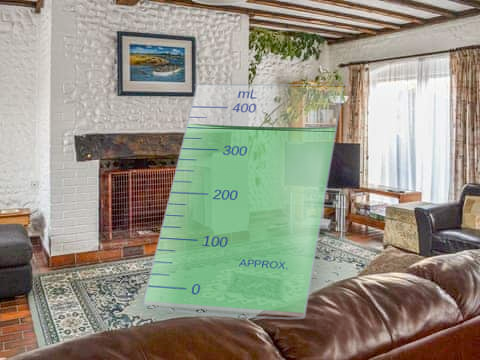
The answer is value=350 unit=mL
